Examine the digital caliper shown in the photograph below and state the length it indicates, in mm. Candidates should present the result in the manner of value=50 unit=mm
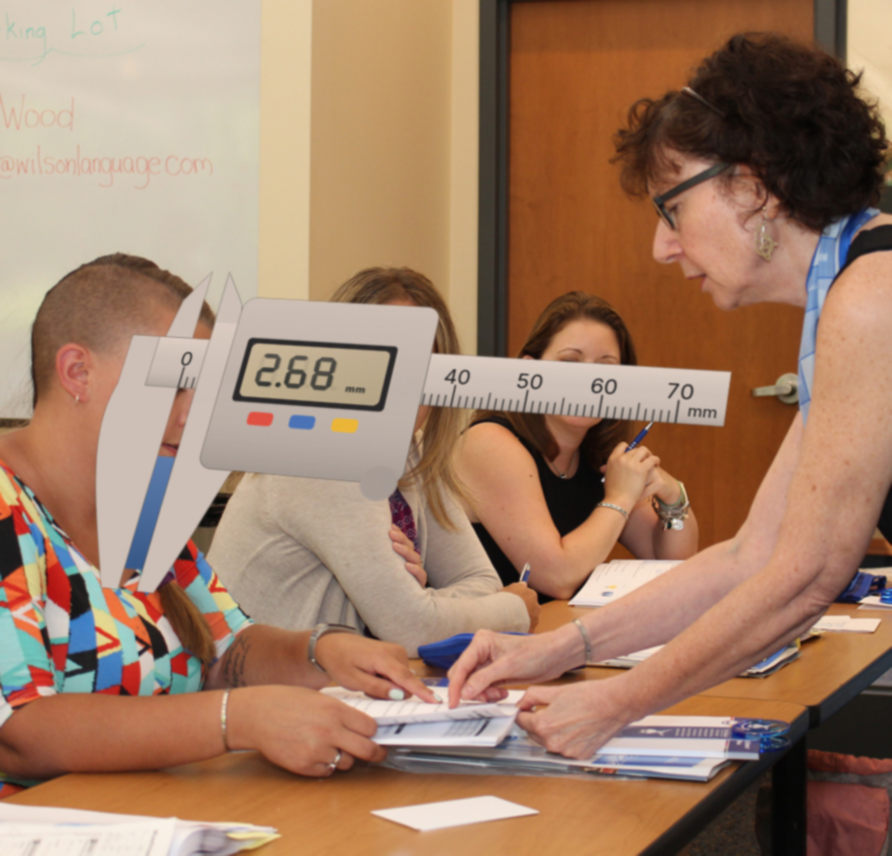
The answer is value=2.68 unit=mm
